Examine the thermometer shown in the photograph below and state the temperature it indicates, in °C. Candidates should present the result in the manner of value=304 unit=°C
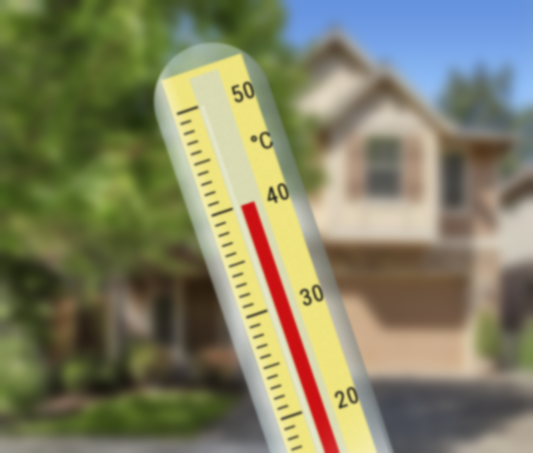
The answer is value=40 unit=°C
